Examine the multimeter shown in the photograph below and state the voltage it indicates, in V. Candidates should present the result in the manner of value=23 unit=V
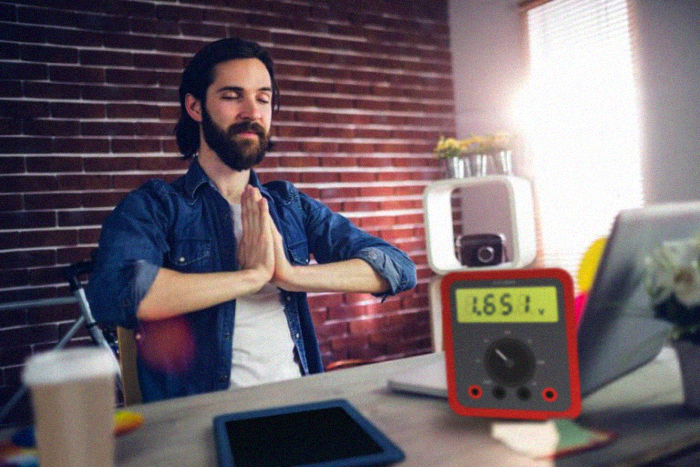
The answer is value=1.651 unit=V
